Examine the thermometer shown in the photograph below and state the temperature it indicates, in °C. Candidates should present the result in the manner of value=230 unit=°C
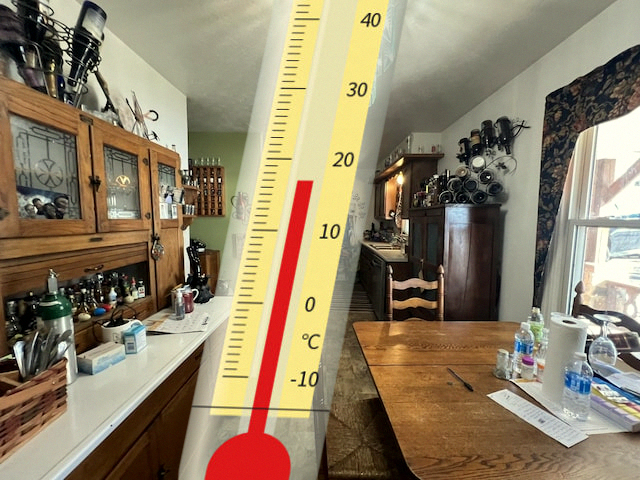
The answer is value=17 unit=°C
